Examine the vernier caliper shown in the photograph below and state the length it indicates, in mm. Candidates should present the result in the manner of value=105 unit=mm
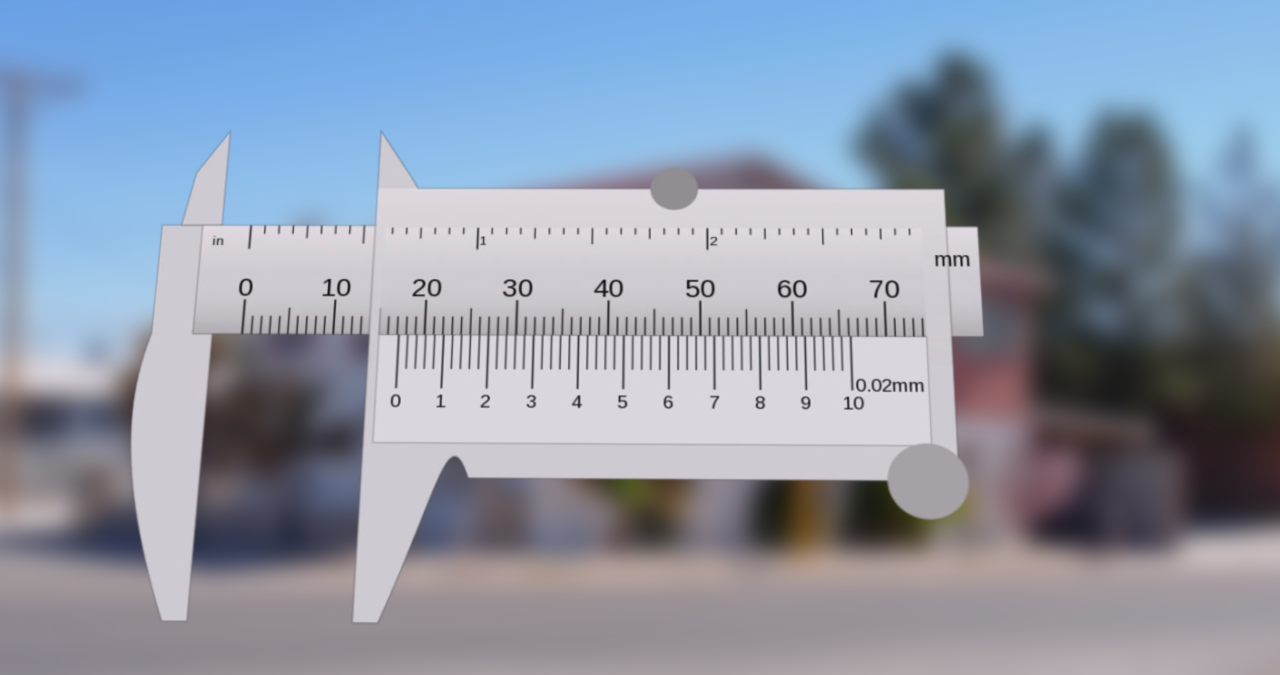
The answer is value=17.2 unit=mm
